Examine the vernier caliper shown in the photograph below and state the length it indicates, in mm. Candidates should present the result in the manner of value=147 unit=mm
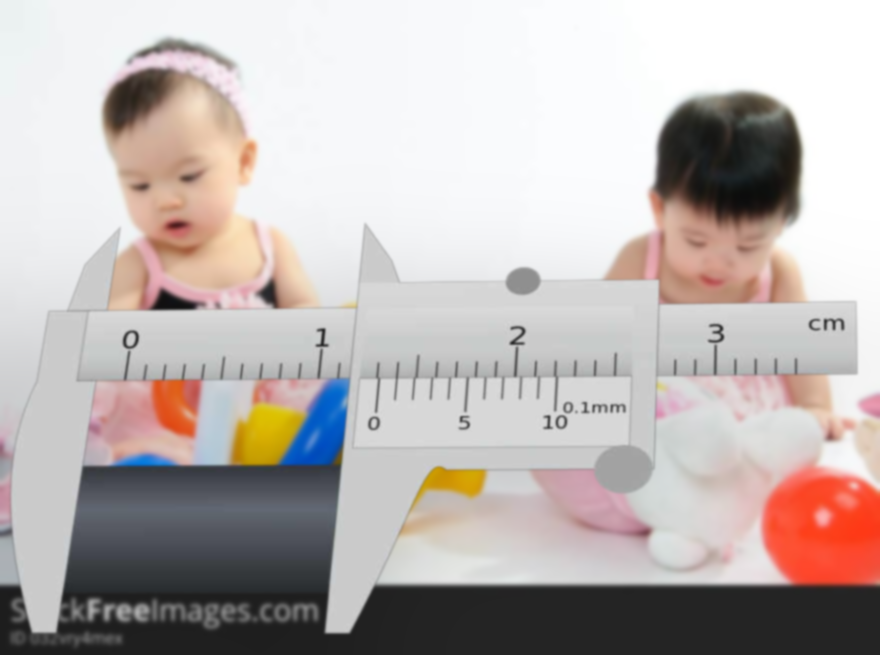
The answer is value=13.1 unit=mm
